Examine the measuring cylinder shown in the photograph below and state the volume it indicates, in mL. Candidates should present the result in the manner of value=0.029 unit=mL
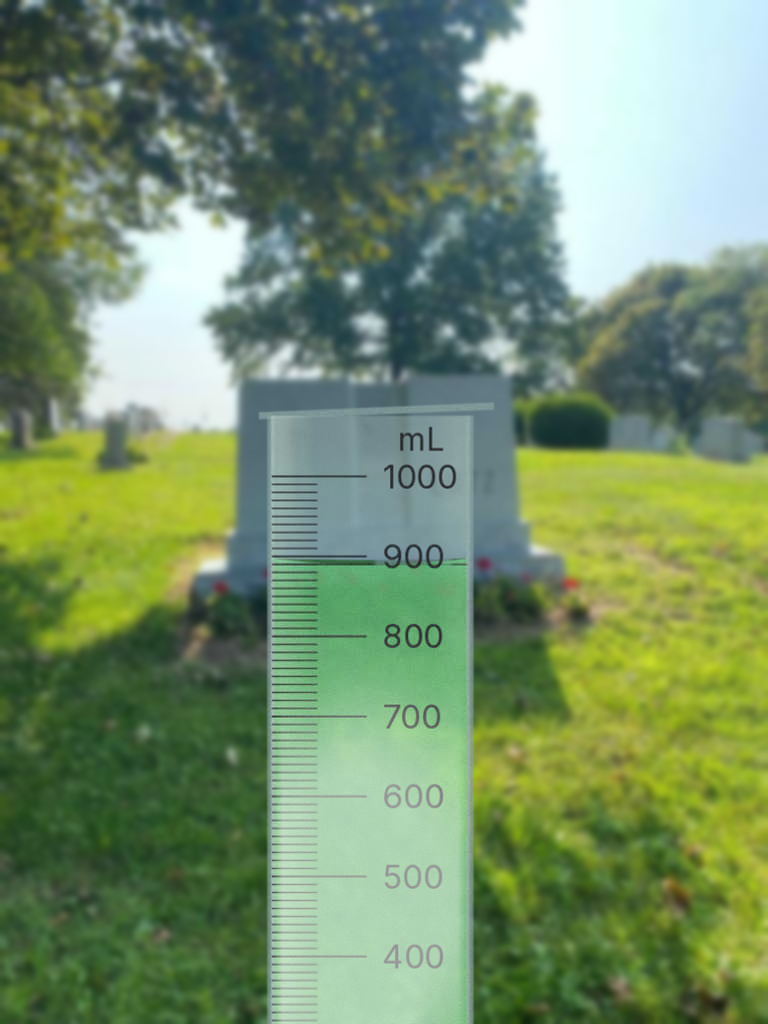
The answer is value=890 unit=mL
